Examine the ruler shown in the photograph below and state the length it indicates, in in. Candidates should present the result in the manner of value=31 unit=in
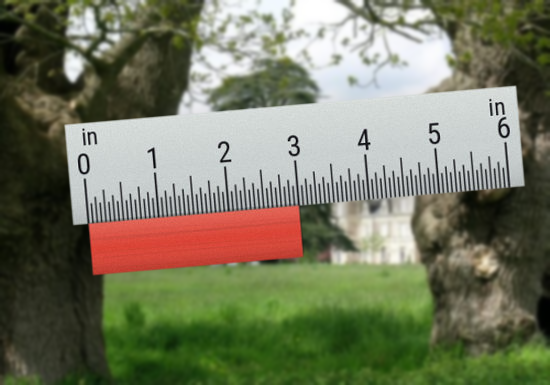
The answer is value=3 unit=in
